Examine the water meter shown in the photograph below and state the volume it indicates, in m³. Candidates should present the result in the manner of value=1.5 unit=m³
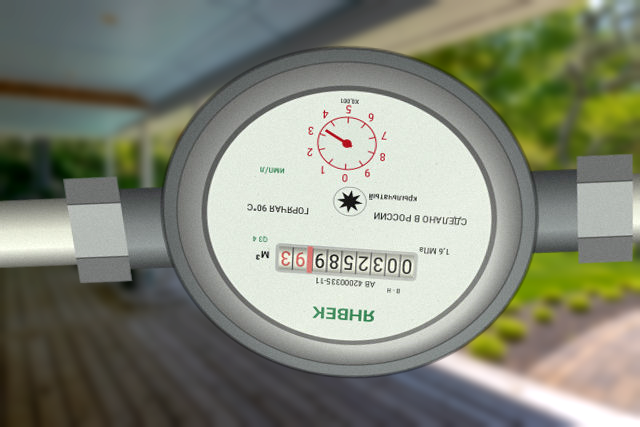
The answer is value=32589.933 unit=m³
